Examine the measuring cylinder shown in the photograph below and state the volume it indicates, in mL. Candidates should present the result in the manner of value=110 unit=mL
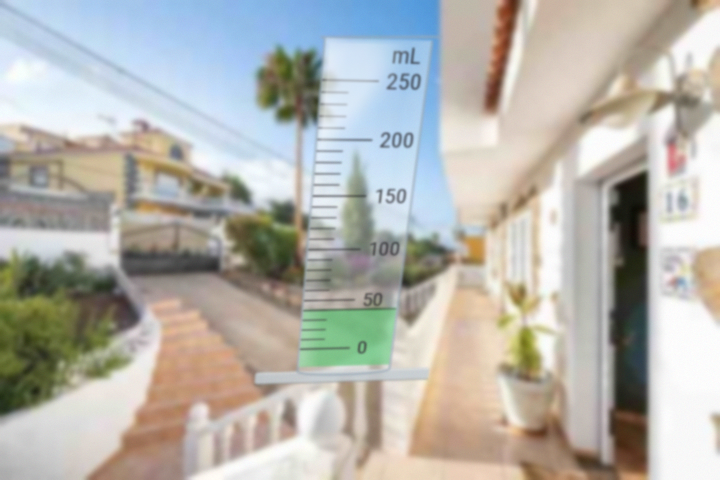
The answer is value=40 unit=mL
